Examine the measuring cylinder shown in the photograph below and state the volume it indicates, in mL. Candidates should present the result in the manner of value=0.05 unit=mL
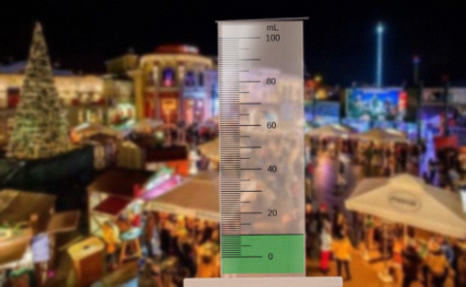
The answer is value=10 unit=mL
